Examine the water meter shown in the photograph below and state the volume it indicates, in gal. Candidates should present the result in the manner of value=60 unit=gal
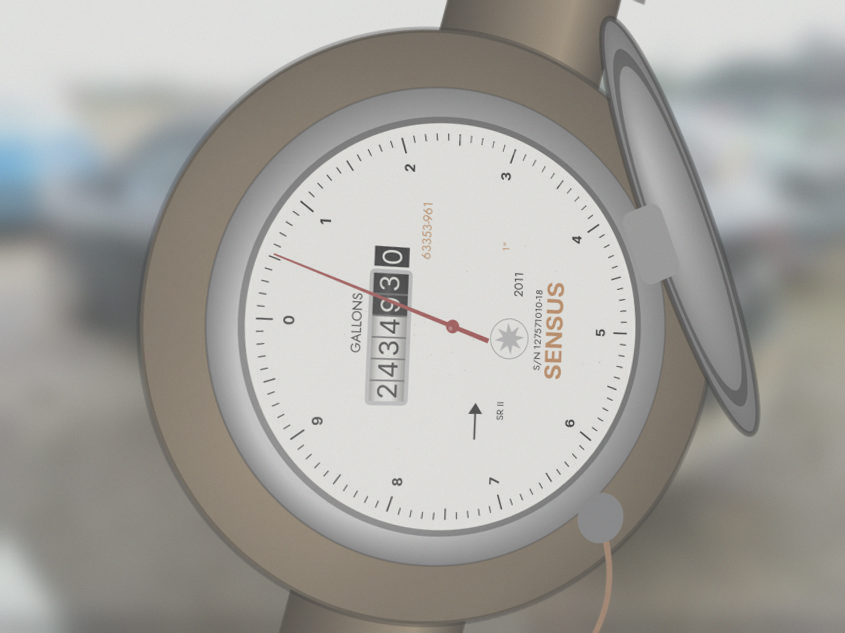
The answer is value=2434930.5 unit=gal
